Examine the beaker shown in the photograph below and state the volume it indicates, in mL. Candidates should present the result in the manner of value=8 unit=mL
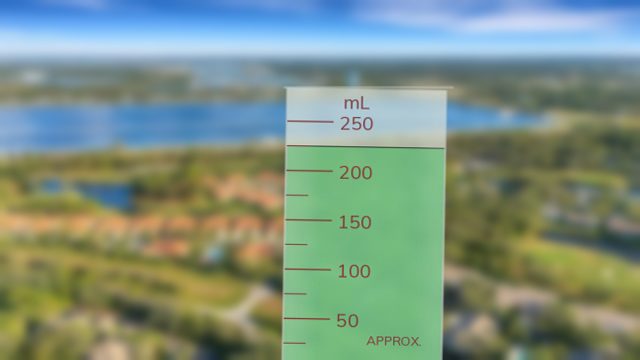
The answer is value=225 unit=mL
